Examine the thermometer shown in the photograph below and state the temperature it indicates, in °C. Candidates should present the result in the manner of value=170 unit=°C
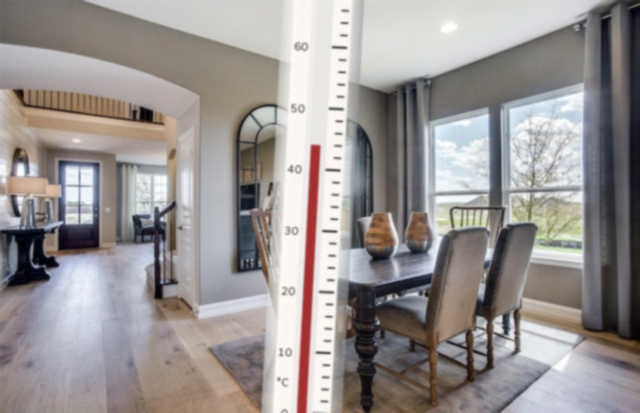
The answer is value=44 unit=°C
